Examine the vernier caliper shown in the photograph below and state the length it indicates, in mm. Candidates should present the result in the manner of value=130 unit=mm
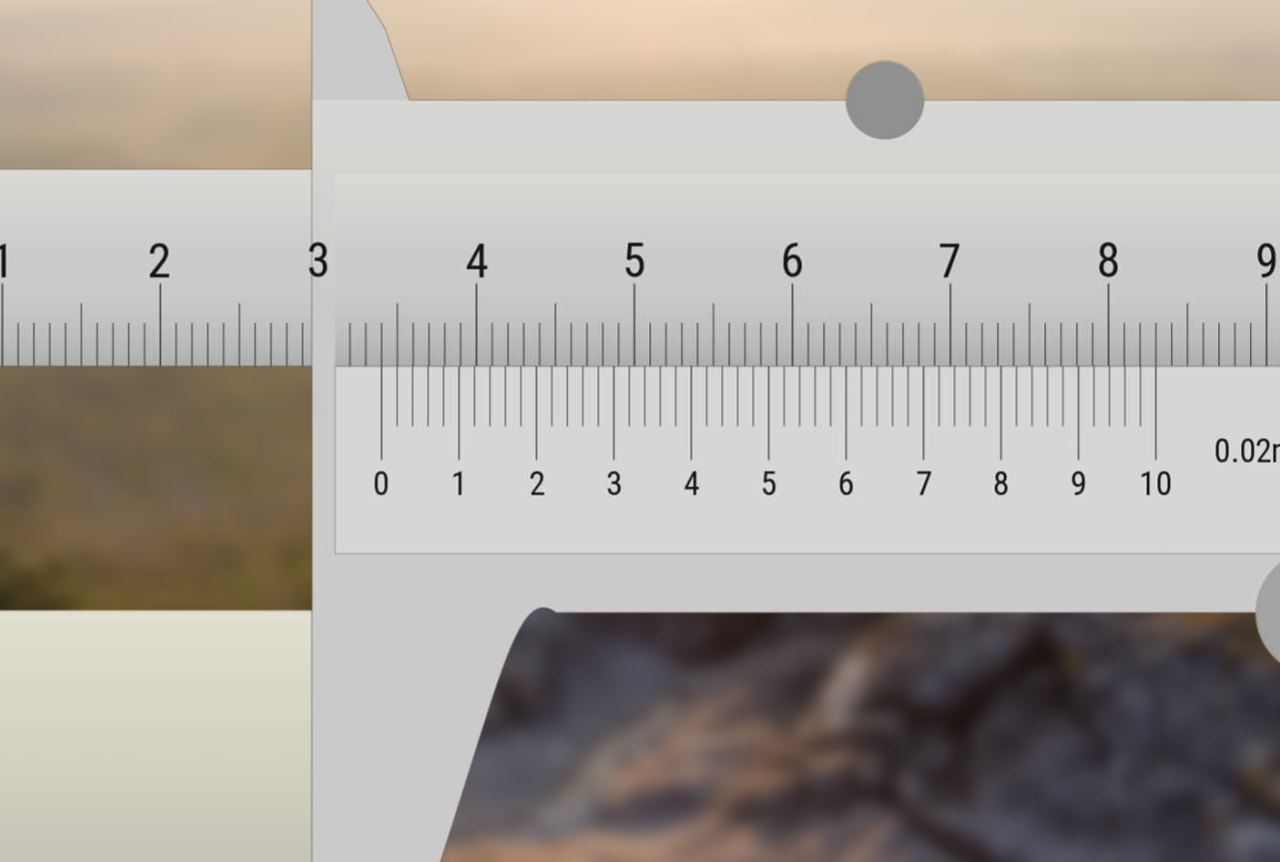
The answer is value=34.0 unit=mm
